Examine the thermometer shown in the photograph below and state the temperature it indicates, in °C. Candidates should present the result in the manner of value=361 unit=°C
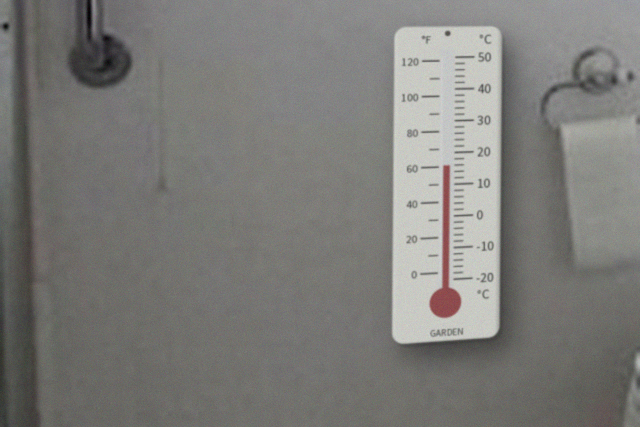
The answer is value=16 unit=°C
